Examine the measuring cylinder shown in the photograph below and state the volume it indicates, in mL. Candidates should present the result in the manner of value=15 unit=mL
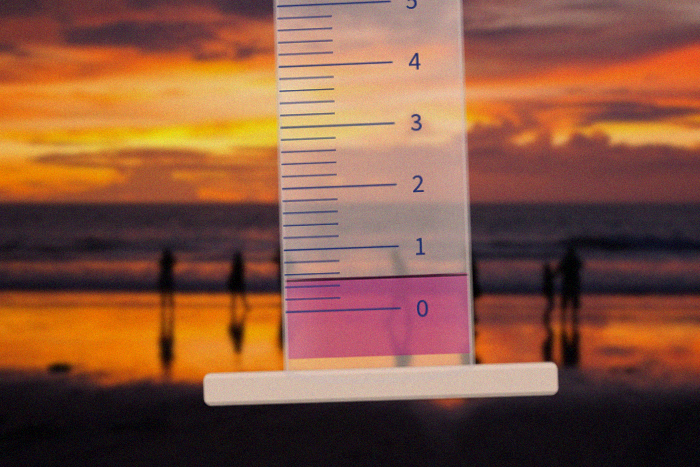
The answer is value=0.5 unit=mL
